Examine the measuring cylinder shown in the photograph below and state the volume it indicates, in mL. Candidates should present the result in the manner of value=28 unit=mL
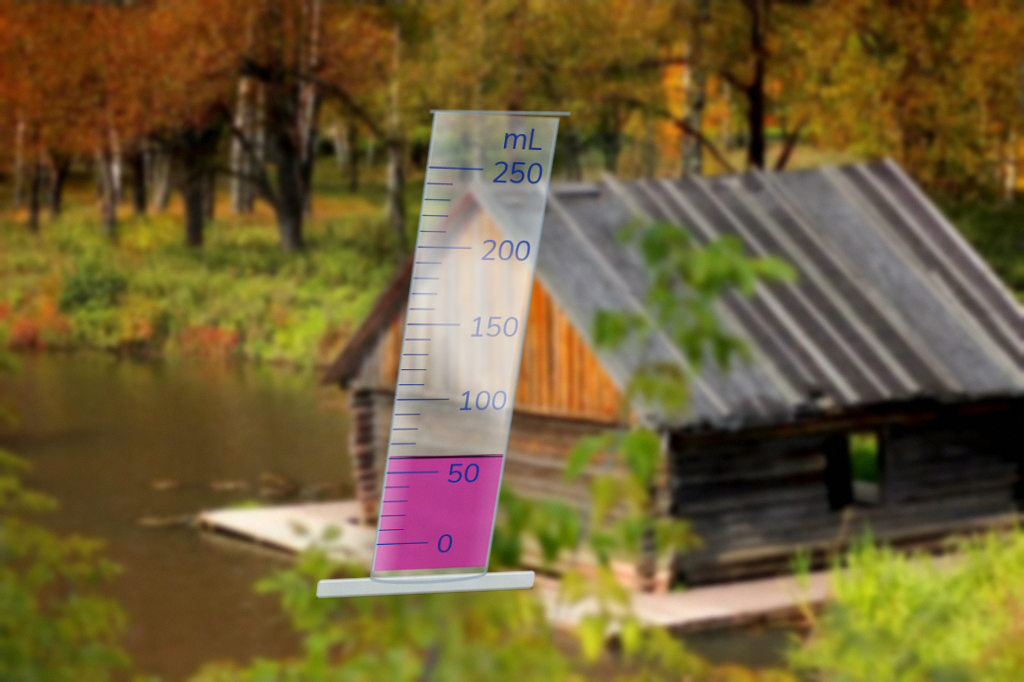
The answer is value=60 unit=mL
